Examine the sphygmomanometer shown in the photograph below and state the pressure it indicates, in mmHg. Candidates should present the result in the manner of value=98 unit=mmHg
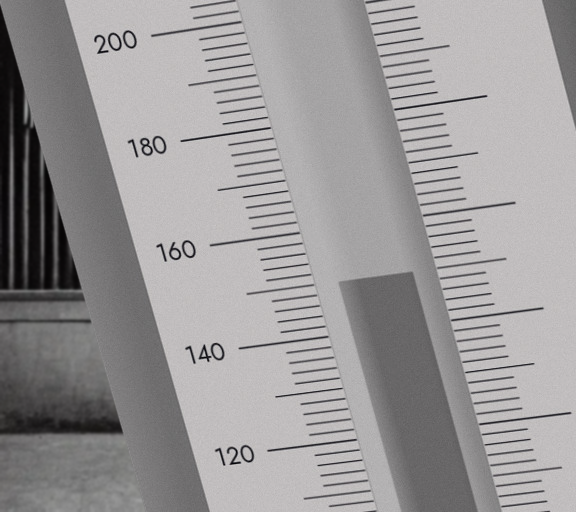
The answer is value=150 unit=mmHg
